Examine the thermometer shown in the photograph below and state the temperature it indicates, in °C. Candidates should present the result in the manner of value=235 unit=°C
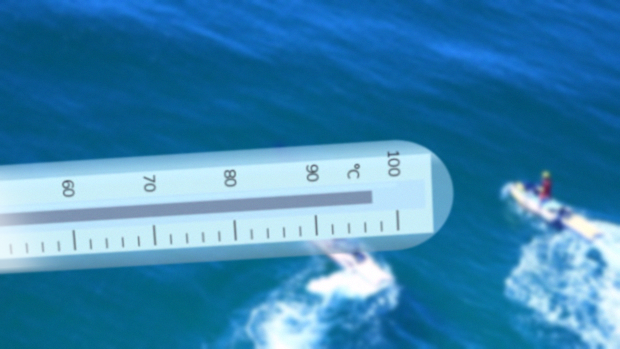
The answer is value=97 unit=°C
